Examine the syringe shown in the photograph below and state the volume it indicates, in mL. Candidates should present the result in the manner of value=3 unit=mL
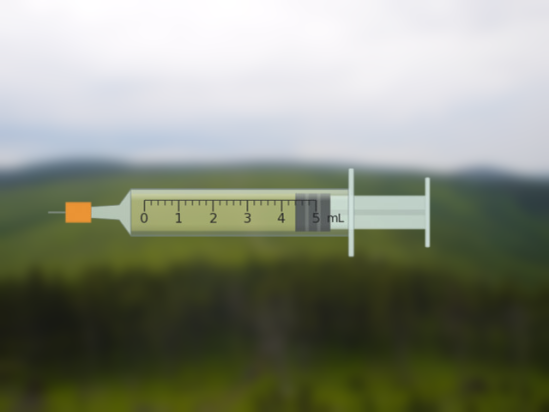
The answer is value=4.4 unit=mL
